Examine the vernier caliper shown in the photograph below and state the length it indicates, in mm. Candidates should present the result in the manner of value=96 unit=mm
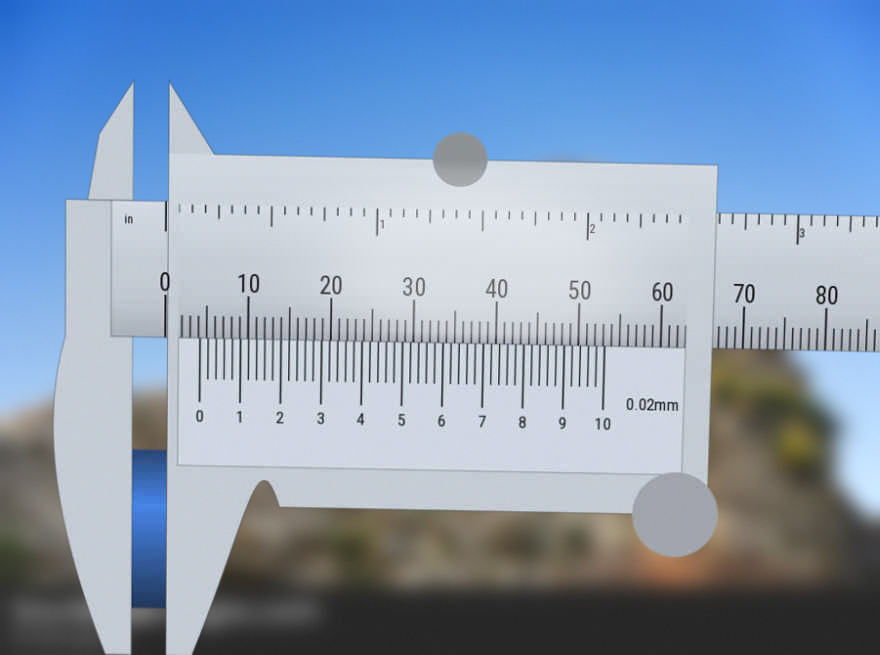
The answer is value=4.2 unit=mm
